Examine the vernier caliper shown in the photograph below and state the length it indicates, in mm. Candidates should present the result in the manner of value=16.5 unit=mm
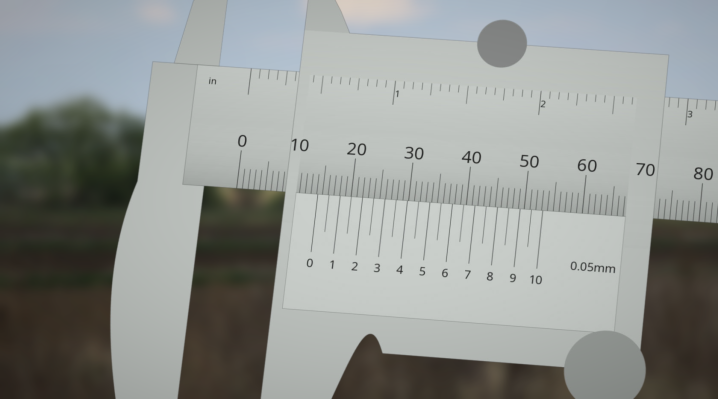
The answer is value=14.2 unit=mm
